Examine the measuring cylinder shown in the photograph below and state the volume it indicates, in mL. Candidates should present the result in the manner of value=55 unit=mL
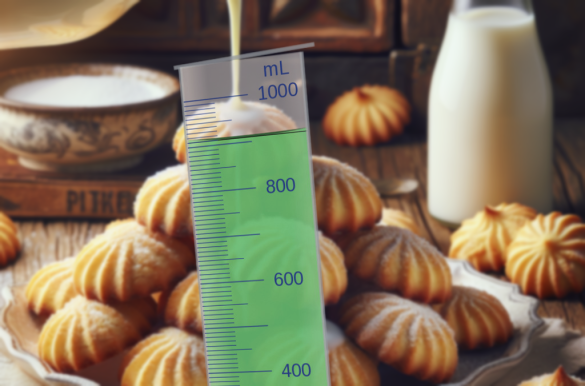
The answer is value=910 unit=mL
